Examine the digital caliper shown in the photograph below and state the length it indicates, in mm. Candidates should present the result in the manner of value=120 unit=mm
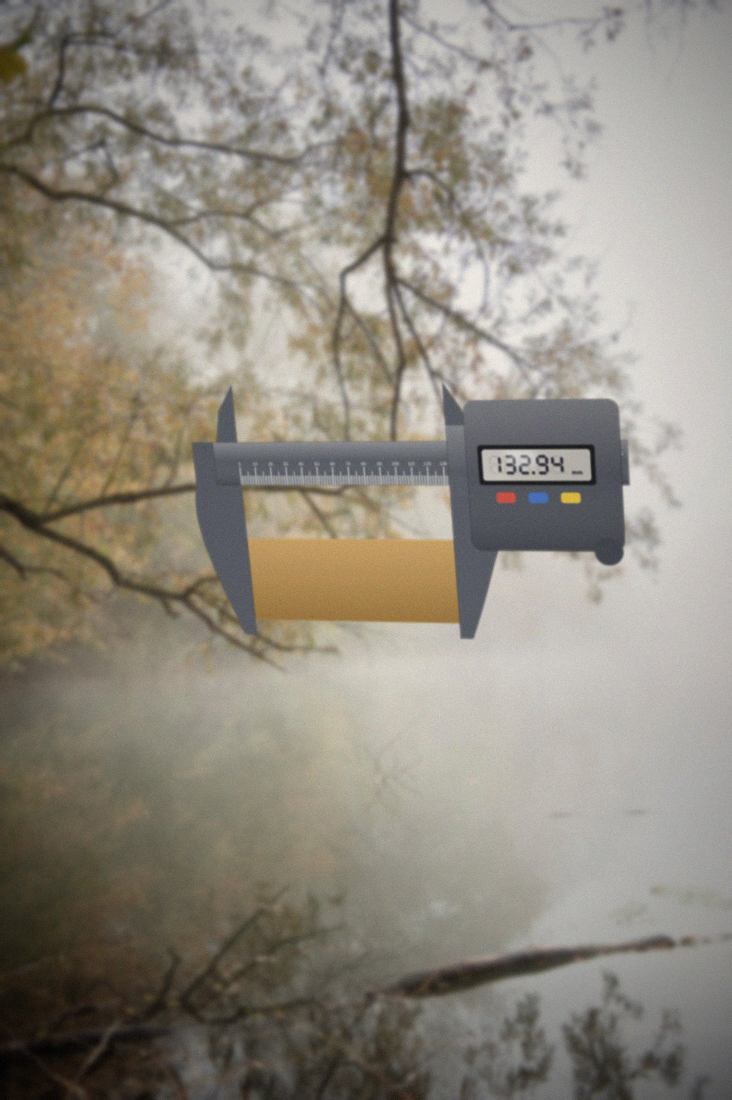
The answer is value=132.94 unit=mm
